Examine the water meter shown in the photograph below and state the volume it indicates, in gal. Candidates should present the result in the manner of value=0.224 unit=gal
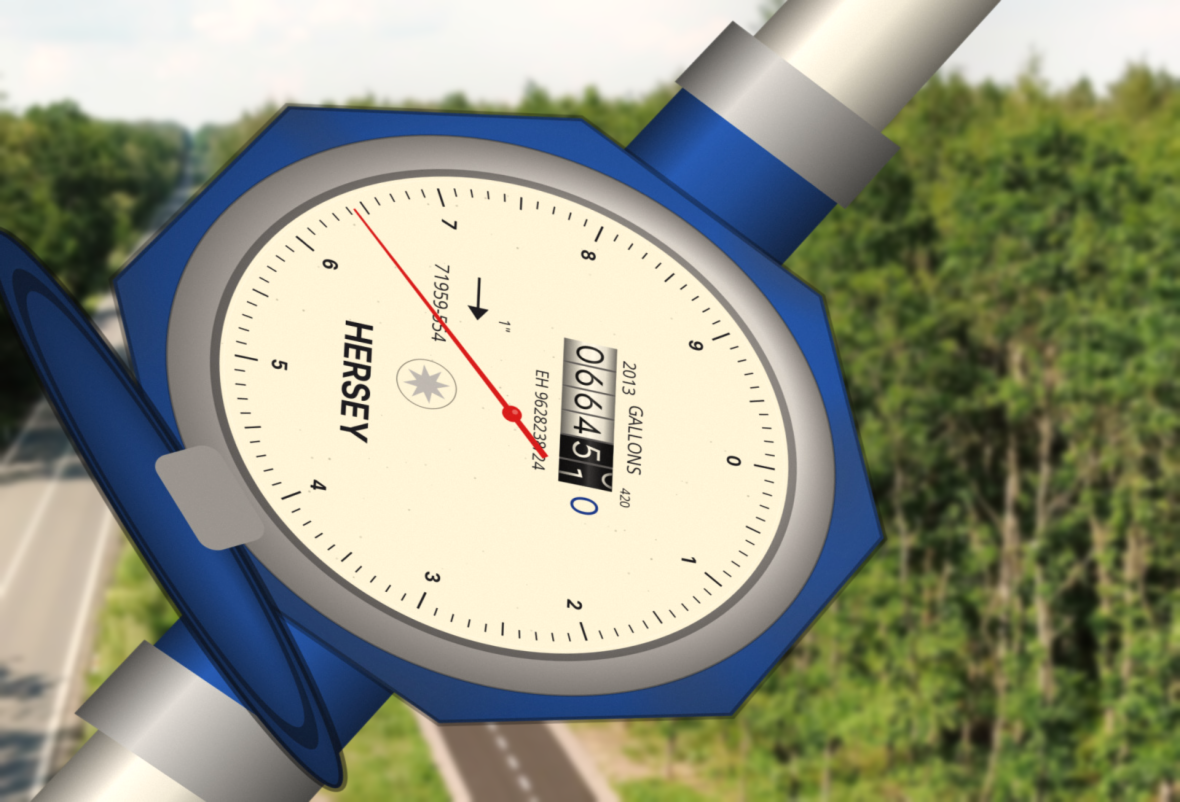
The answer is value=664506.4 unit=gal
